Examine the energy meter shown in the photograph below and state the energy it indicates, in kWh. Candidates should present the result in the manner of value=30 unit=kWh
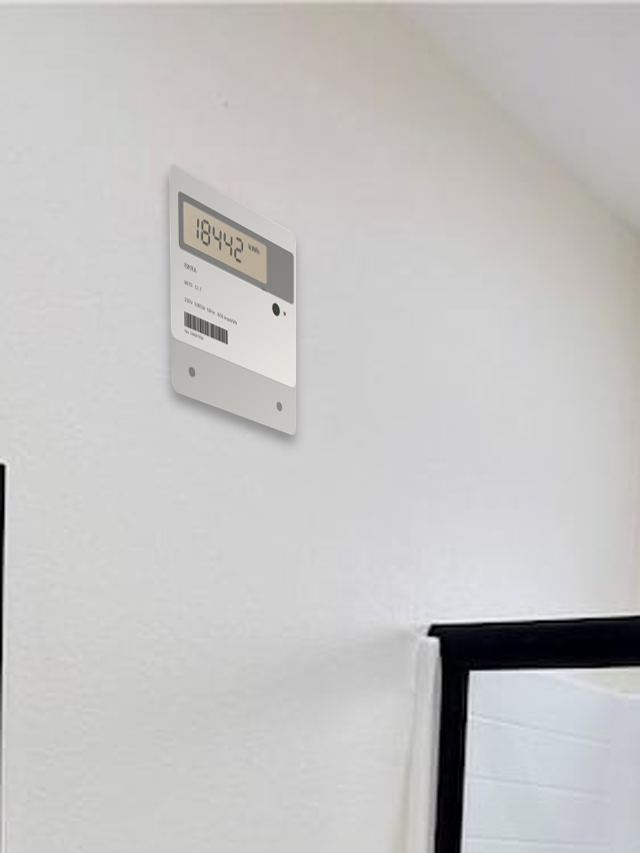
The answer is value=18442 unit=kWh
